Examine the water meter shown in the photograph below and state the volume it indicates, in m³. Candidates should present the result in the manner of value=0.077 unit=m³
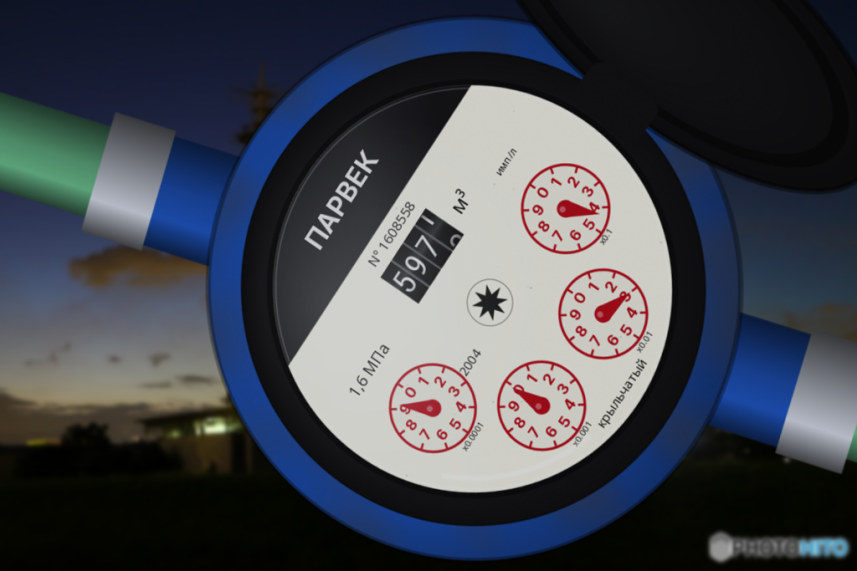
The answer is value=5971.4299 unit=m³
